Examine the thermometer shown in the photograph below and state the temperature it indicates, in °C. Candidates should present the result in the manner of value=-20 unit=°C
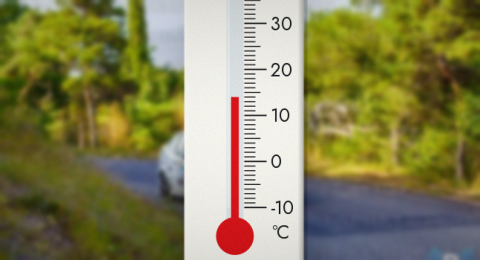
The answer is value=14 unit=°C
